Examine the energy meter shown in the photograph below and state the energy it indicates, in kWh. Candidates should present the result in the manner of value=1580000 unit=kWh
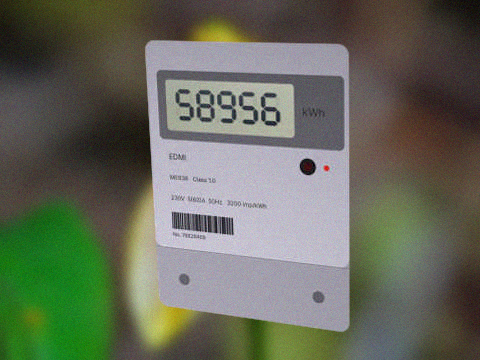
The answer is value=58956 unit=kWh
